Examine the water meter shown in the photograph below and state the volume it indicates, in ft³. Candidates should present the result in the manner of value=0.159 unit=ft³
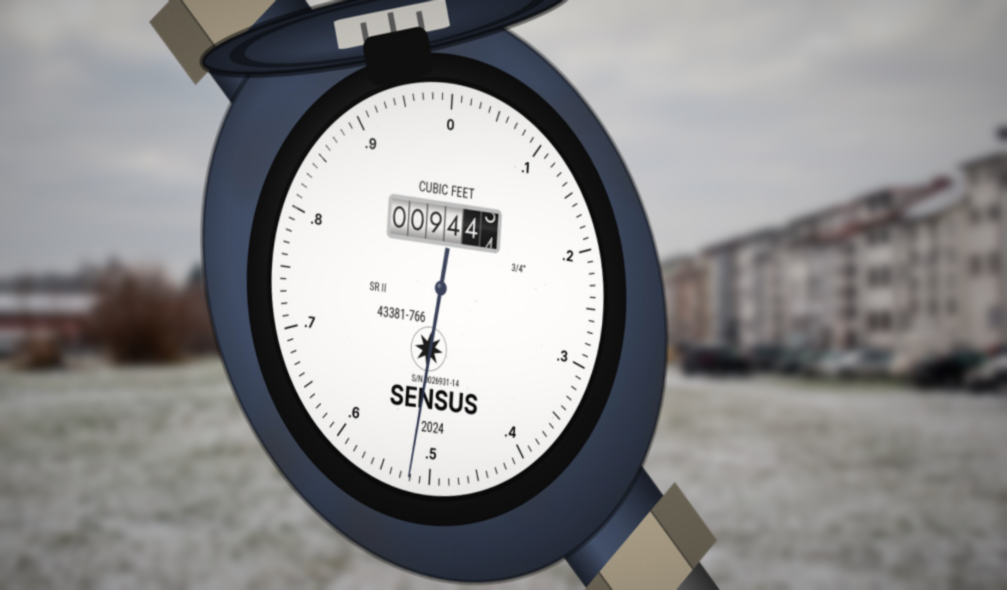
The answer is value=9443.52 unit=ft³
